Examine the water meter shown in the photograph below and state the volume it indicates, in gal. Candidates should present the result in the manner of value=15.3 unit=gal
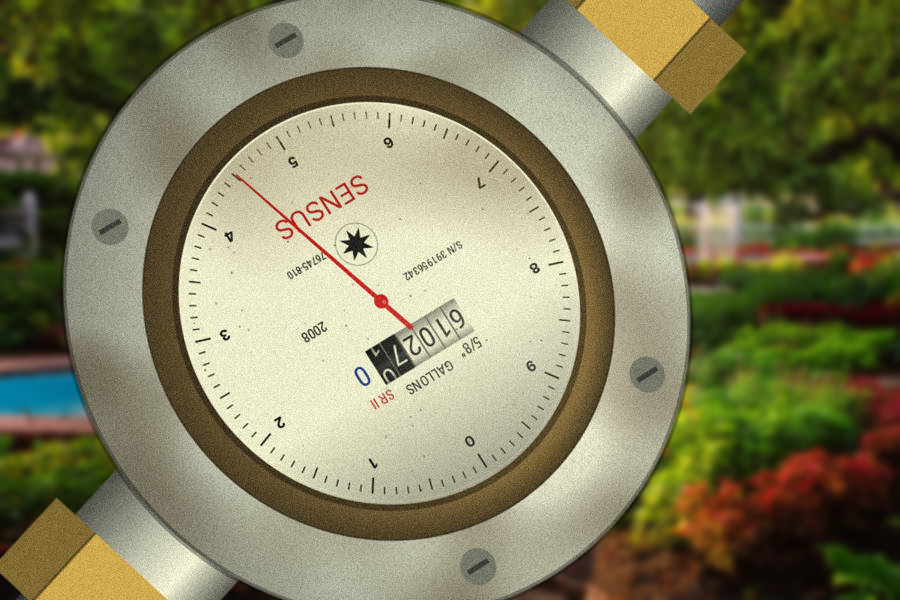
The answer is value=6102704.5 unit=gal
